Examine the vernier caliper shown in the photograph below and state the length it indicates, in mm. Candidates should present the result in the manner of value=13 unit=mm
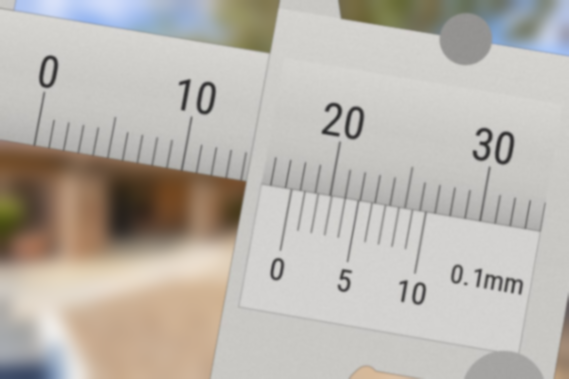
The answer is value=17.4 unit=mm
